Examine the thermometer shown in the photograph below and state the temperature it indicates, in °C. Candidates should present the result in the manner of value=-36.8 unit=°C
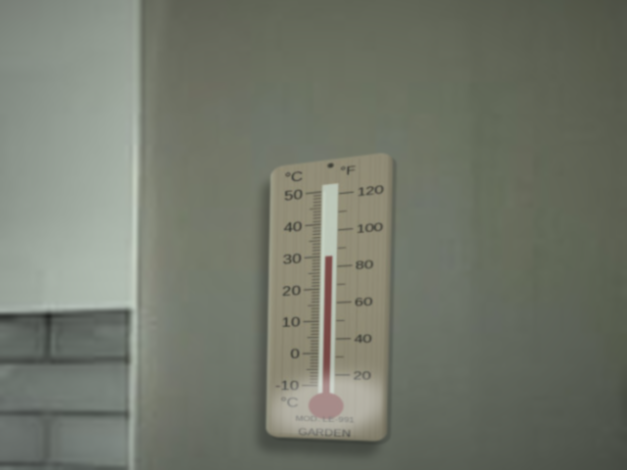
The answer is value=30 unit=°C
